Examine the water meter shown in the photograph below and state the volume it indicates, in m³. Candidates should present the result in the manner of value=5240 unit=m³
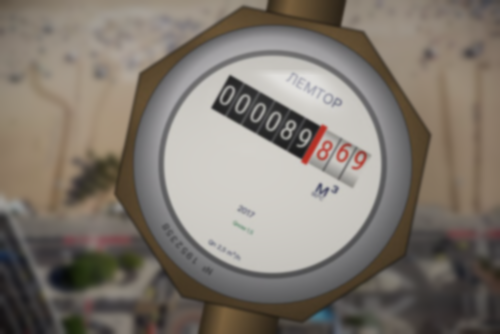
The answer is value=89.869 unit=m³
